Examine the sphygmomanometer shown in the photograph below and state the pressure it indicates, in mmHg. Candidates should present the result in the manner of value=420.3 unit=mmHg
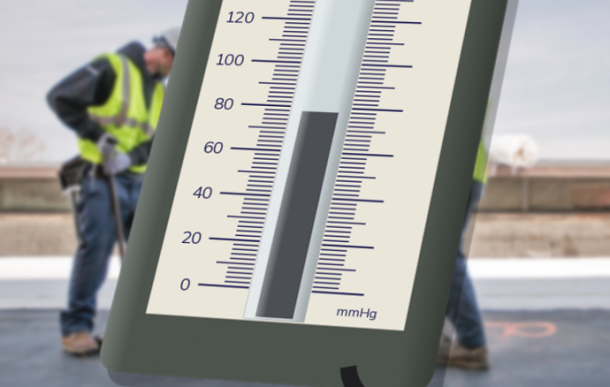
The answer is value=78 unit=mmHg
